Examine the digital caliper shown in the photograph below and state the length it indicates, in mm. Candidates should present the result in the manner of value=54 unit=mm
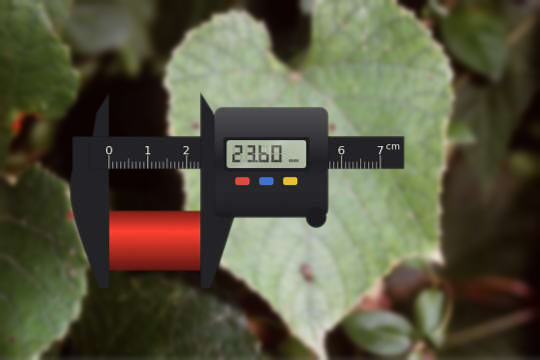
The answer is value=23.60 unit=mm
